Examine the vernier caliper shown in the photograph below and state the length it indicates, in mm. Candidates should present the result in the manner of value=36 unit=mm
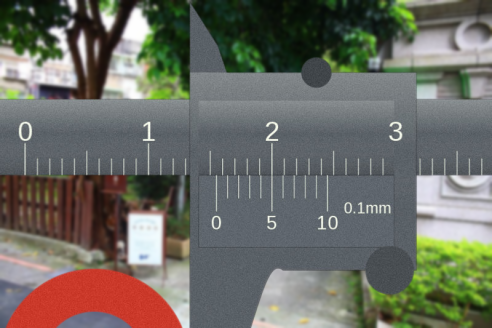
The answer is value=15.5 unit=mm
